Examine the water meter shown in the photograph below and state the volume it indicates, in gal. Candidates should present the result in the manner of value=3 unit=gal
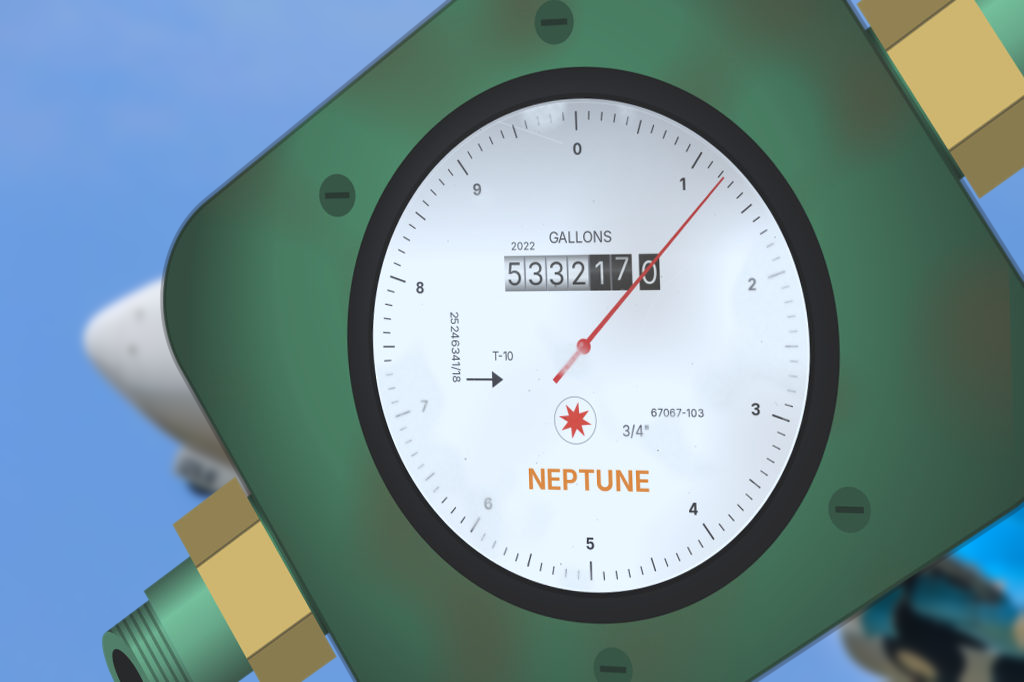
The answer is value=5332171.2 unit=gal
